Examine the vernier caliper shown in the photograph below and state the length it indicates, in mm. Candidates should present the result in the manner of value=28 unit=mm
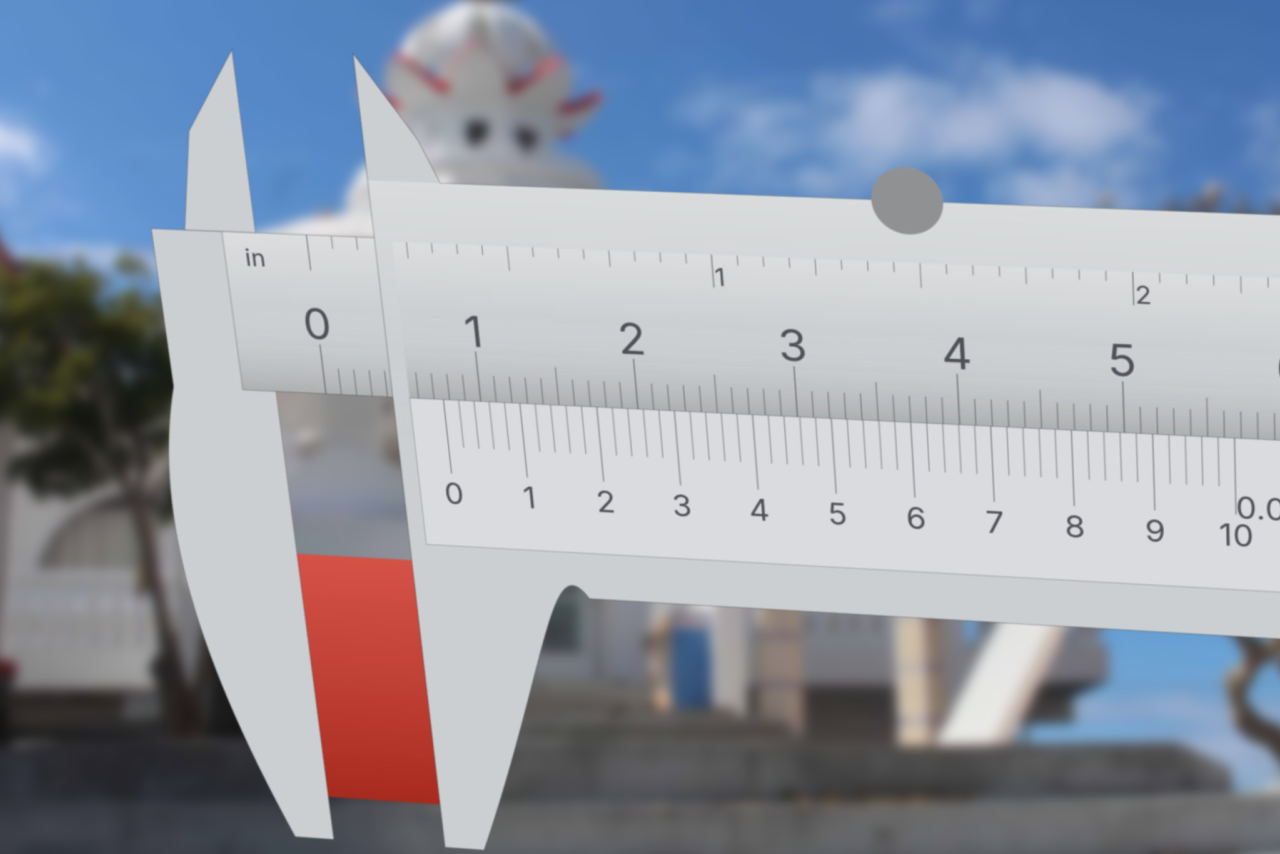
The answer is value=7.6 unit=mm
